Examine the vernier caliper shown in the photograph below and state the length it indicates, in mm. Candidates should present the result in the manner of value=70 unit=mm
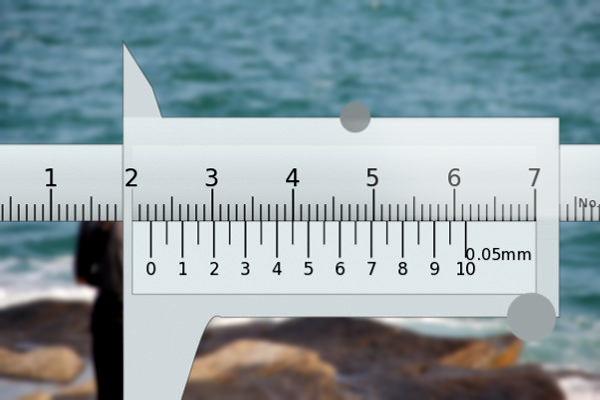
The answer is value=22.4 unit=mm
